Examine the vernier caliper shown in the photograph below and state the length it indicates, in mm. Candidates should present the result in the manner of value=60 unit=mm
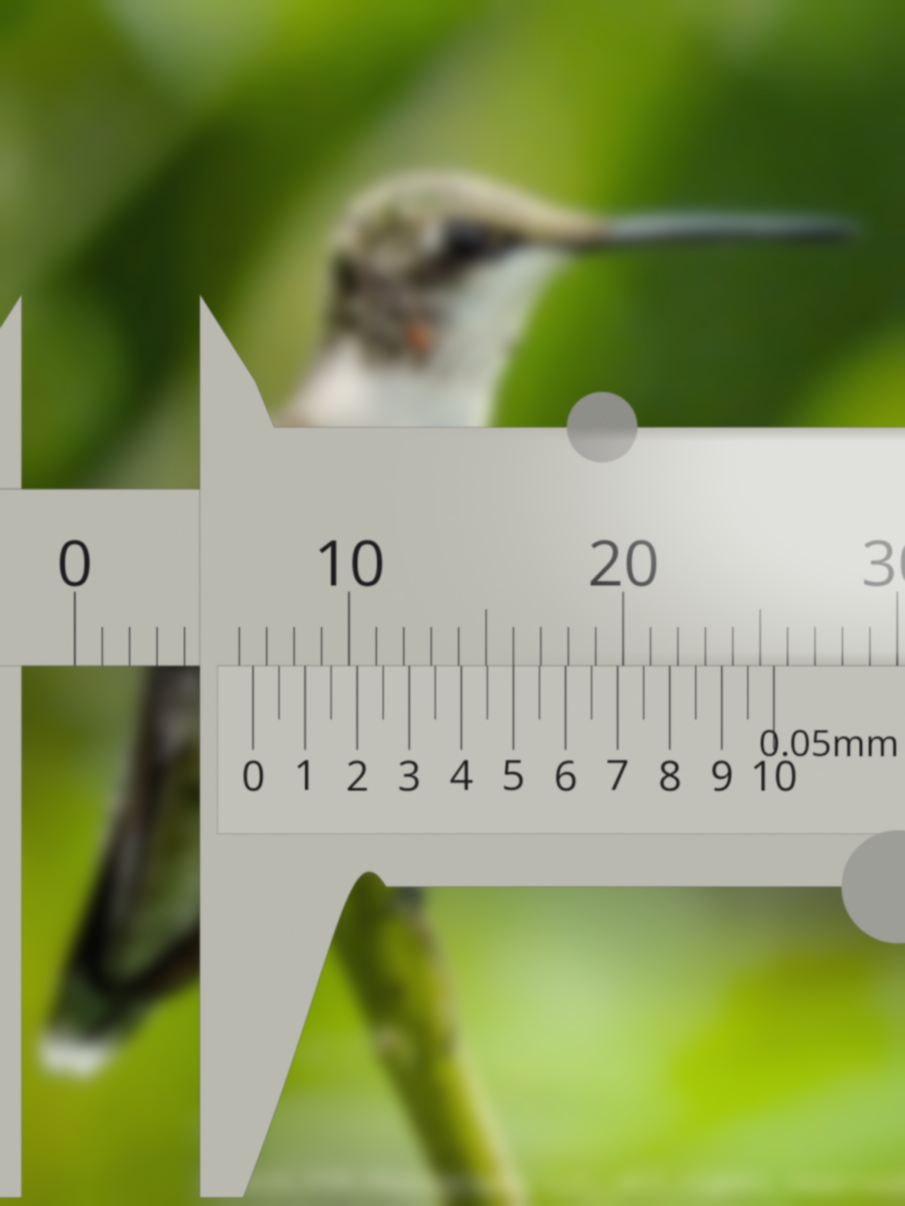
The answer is value=6.50 unit=mm
